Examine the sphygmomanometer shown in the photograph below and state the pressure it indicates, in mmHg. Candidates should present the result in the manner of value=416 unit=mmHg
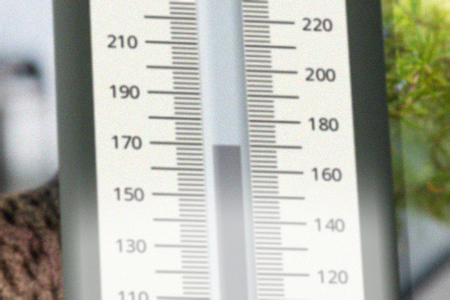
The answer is value=170 unit=mmHg
